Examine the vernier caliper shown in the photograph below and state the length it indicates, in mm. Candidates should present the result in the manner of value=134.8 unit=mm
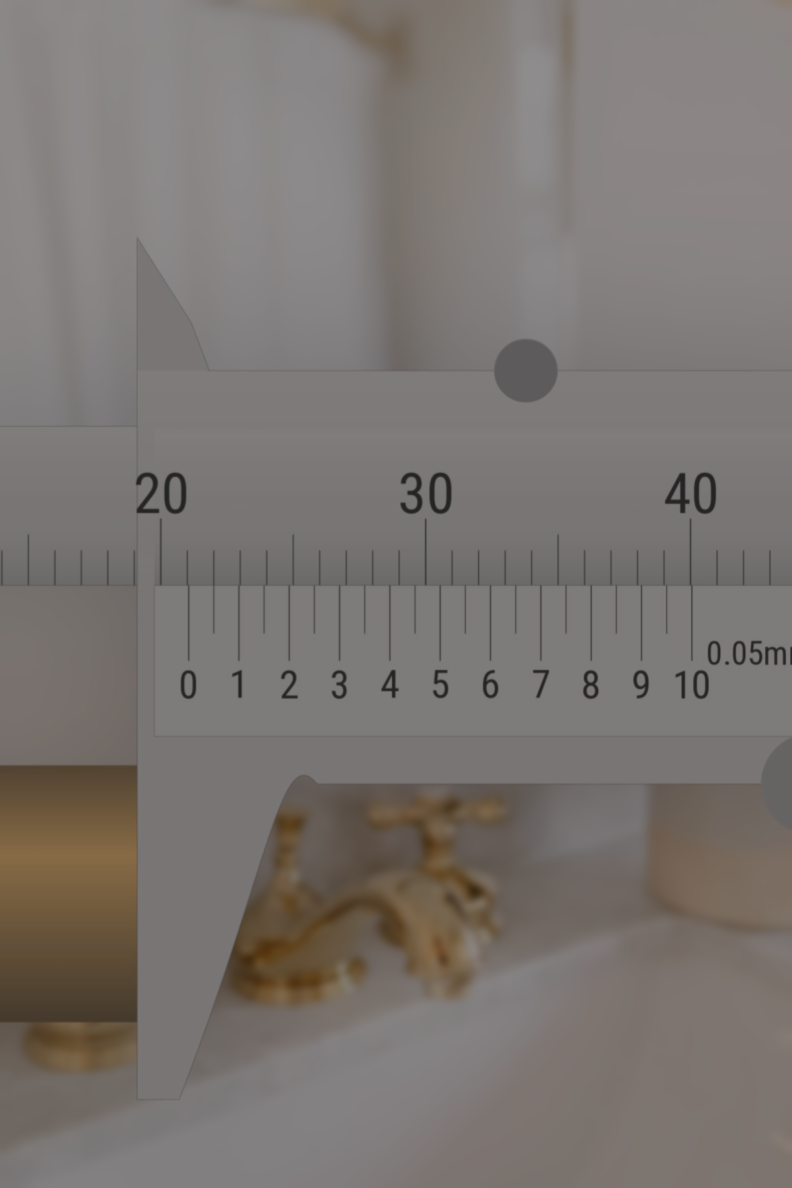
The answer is value=21.05 unit=mm
